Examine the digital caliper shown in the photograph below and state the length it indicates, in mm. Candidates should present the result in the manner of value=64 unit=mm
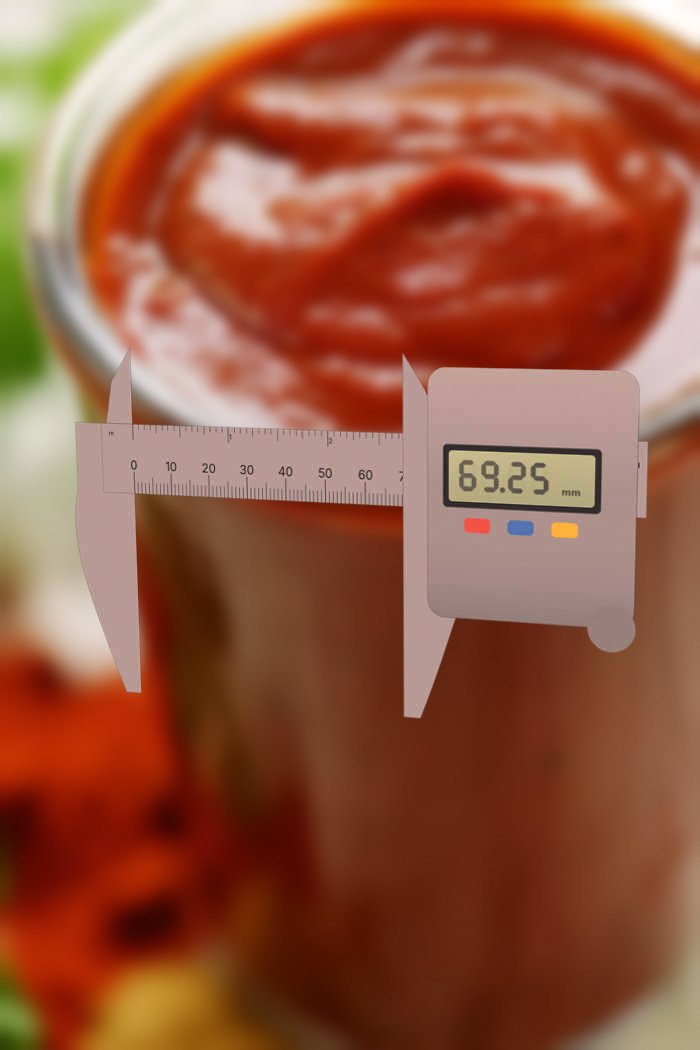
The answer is value=69.25 unit=mm
